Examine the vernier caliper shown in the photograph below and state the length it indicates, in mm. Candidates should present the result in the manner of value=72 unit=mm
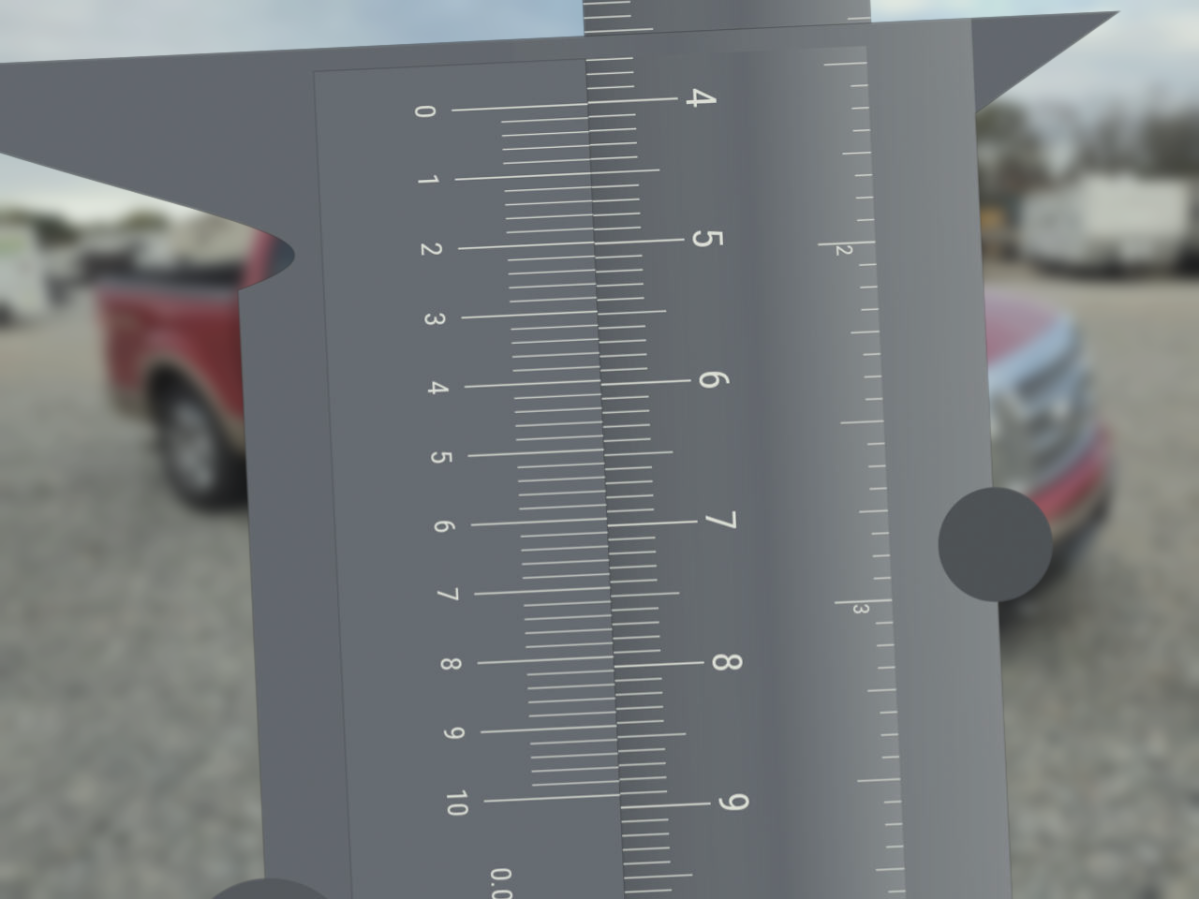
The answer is value=40.1 unit=mm
